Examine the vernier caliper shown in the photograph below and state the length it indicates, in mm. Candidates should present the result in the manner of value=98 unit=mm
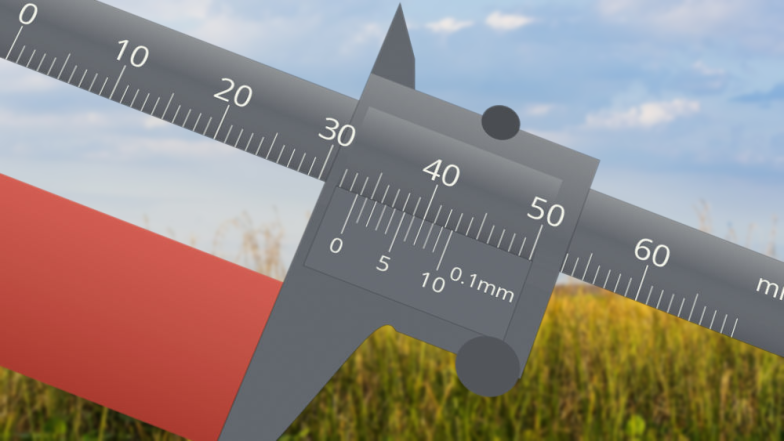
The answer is value=33.7 unit=mm
